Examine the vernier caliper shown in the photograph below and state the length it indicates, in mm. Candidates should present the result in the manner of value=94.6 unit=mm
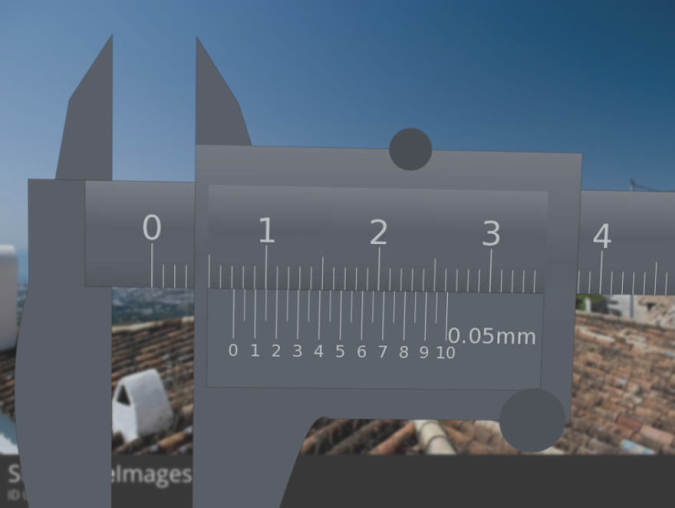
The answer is value=7.2 unit=mm
